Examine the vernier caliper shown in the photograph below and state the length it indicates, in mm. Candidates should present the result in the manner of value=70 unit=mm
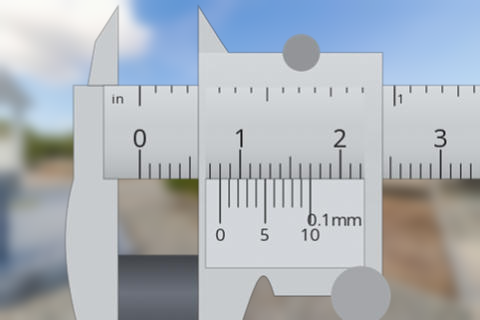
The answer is value=8.0 unit=mm
